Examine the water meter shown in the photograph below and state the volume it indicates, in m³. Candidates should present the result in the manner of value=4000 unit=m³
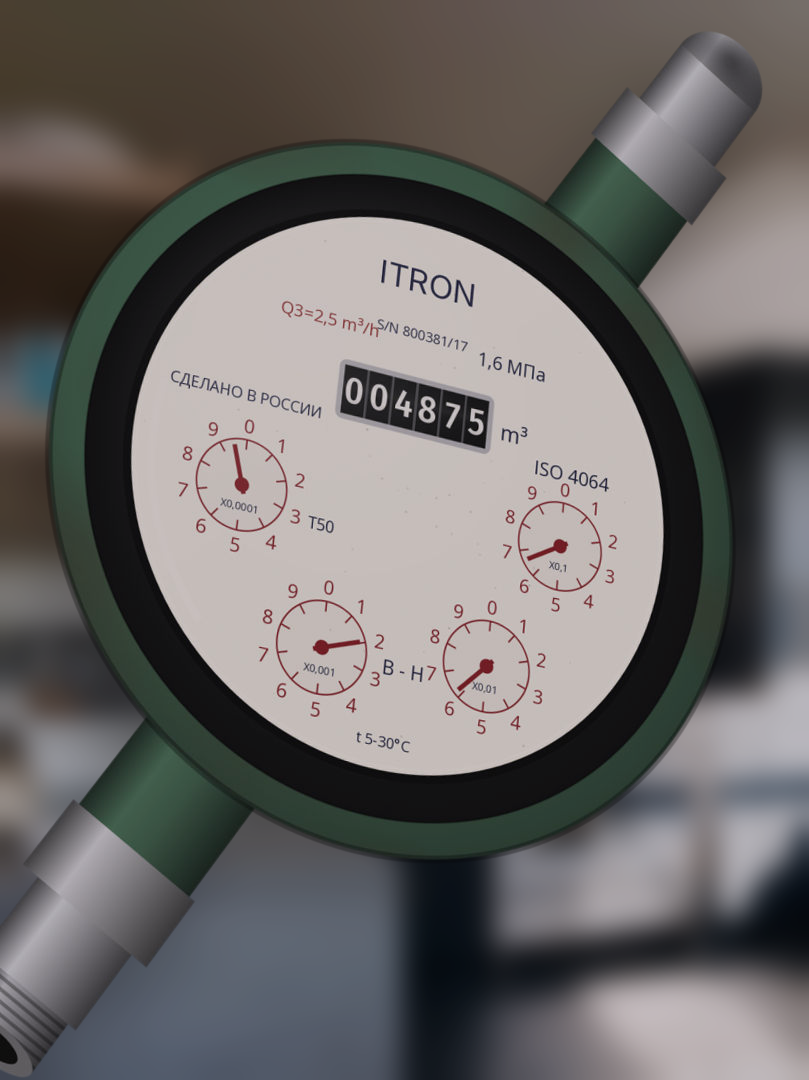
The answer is value=4875.6619 unit=m³
